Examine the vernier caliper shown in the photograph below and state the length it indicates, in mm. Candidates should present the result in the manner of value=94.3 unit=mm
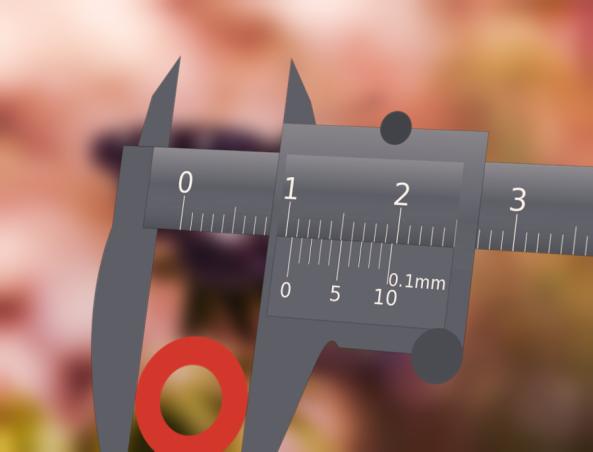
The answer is value=10.6 unit=mm
